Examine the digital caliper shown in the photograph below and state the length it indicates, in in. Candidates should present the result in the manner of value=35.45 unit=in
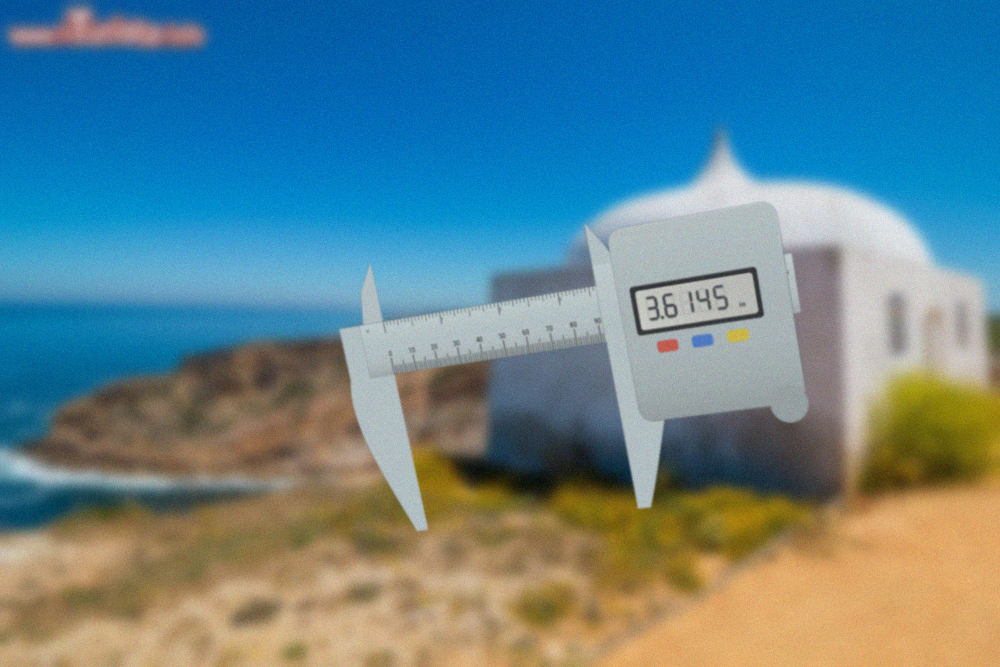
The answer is value=3.6145 unit=in
